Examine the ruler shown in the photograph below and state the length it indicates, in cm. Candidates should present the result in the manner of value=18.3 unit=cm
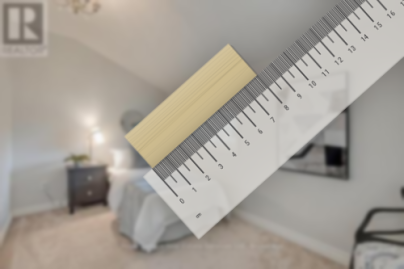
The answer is value=8 unit=cm
